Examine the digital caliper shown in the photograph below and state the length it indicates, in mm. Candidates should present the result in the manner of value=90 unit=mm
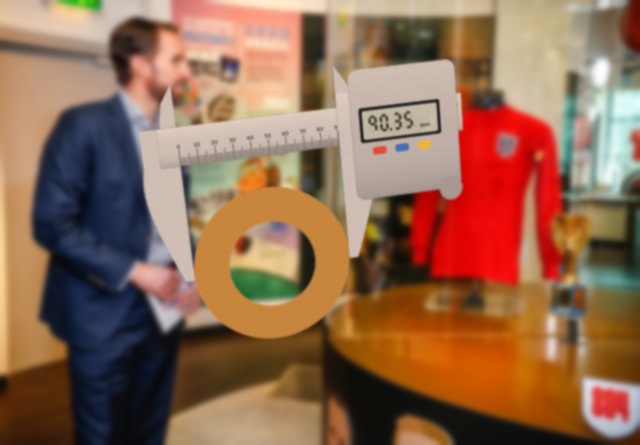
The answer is value=90.35 unit=mm
